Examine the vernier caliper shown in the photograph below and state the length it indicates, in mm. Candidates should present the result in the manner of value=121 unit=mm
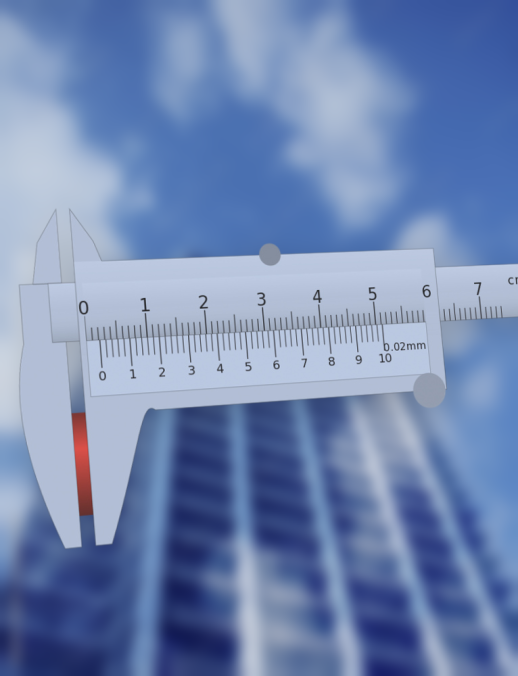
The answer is value=2.2 unit=mm
